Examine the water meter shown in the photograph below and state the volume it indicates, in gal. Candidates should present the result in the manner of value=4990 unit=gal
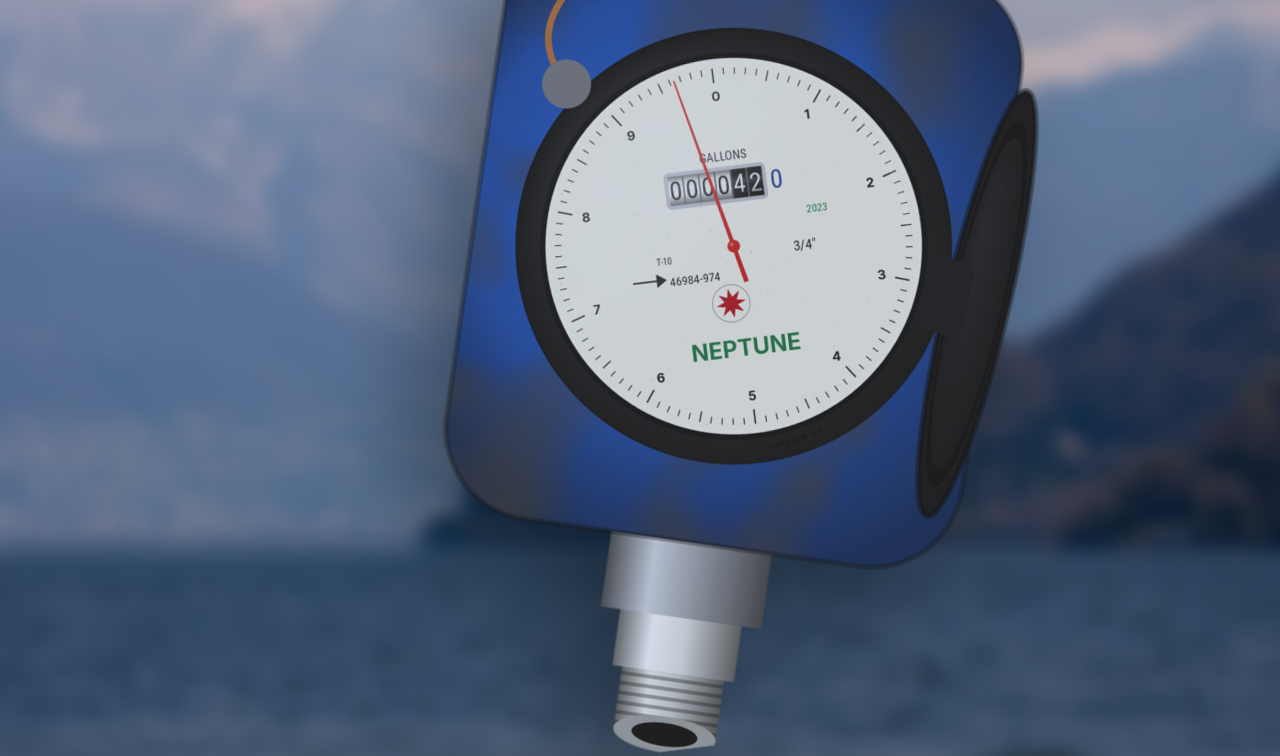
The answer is value=419.6 unit=gal
